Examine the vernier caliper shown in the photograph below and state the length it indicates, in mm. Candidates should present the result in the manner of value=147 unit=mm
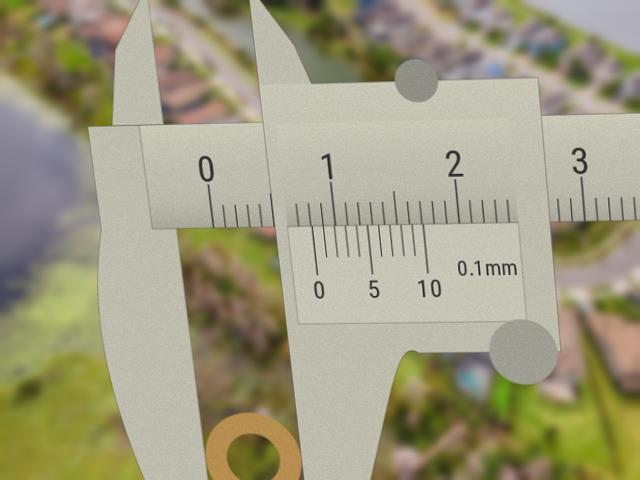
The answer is value=8.1 unit=mm
